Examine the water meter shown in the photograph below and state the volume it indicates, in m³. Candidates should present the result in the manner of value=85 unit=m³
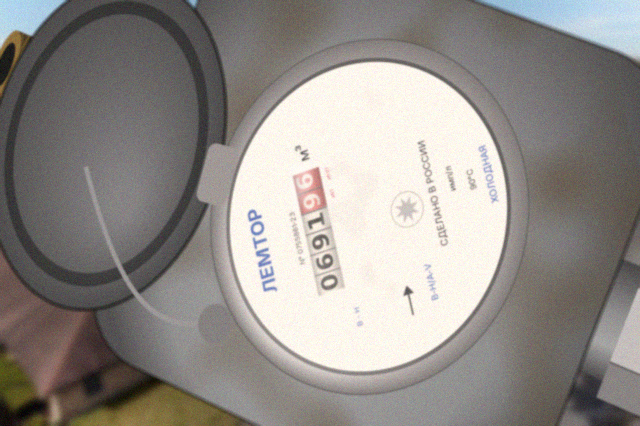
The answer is value=691.96 unit=m³
